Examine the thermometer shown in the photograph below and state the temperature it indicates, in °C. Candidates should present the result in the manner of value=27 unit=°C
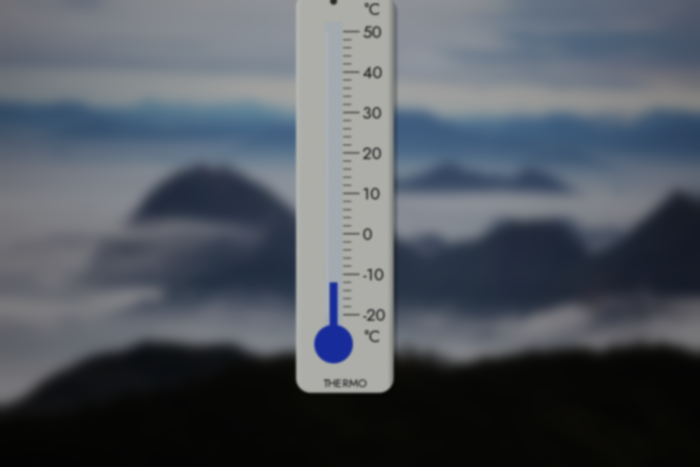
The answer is value=-12 unit=°C
